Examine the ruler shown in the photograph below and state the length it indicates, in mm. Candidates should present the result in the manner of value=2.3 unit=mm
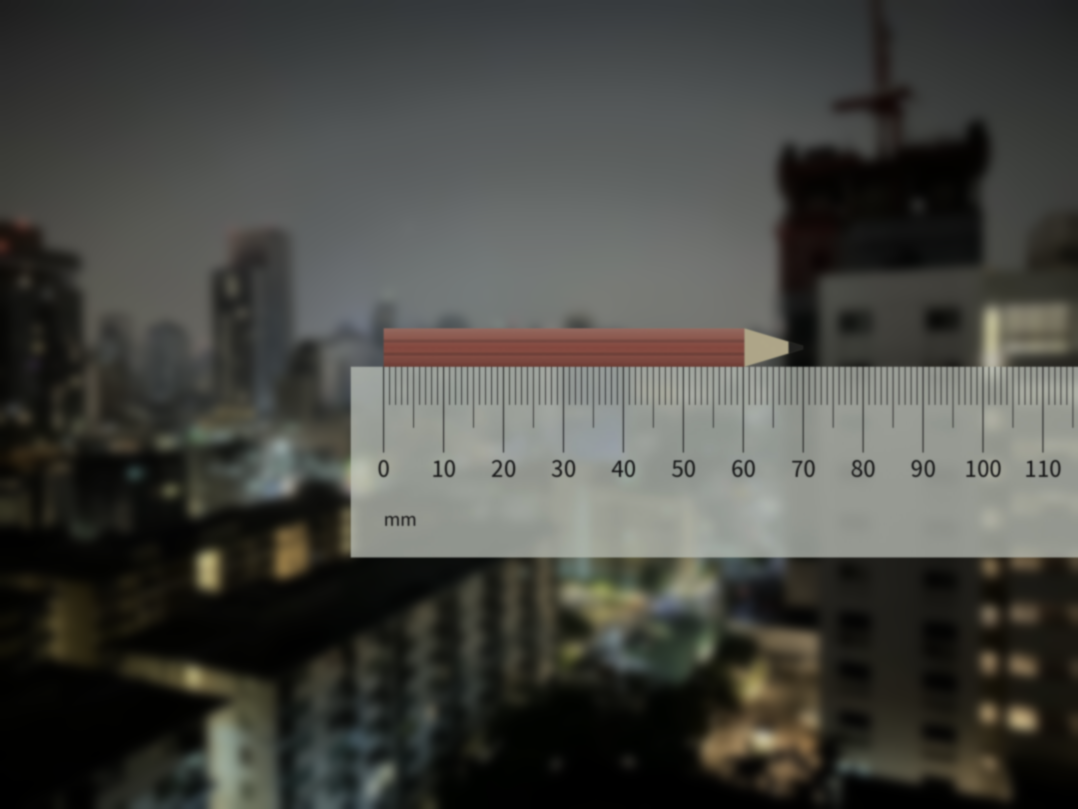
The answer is value=70 unit=mm
